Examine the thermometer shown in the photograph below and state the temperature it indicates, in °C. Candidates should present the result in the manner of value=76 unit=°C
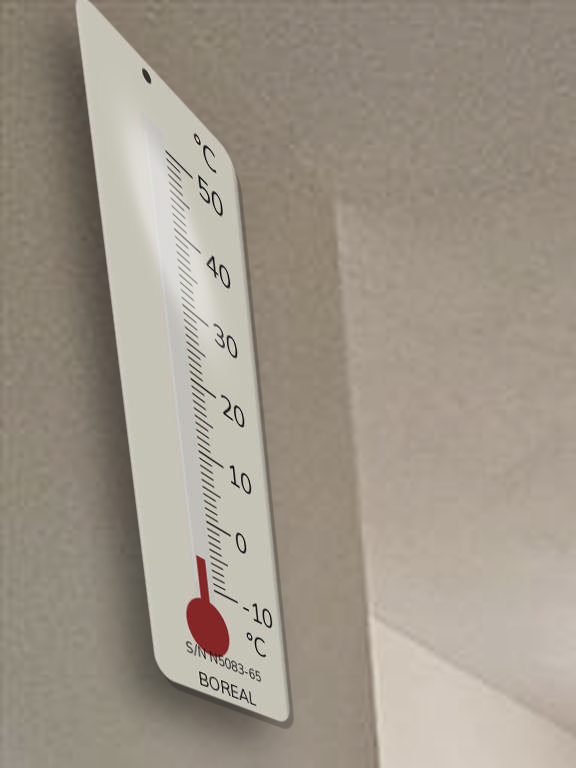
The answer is value=-6 unit=°C
